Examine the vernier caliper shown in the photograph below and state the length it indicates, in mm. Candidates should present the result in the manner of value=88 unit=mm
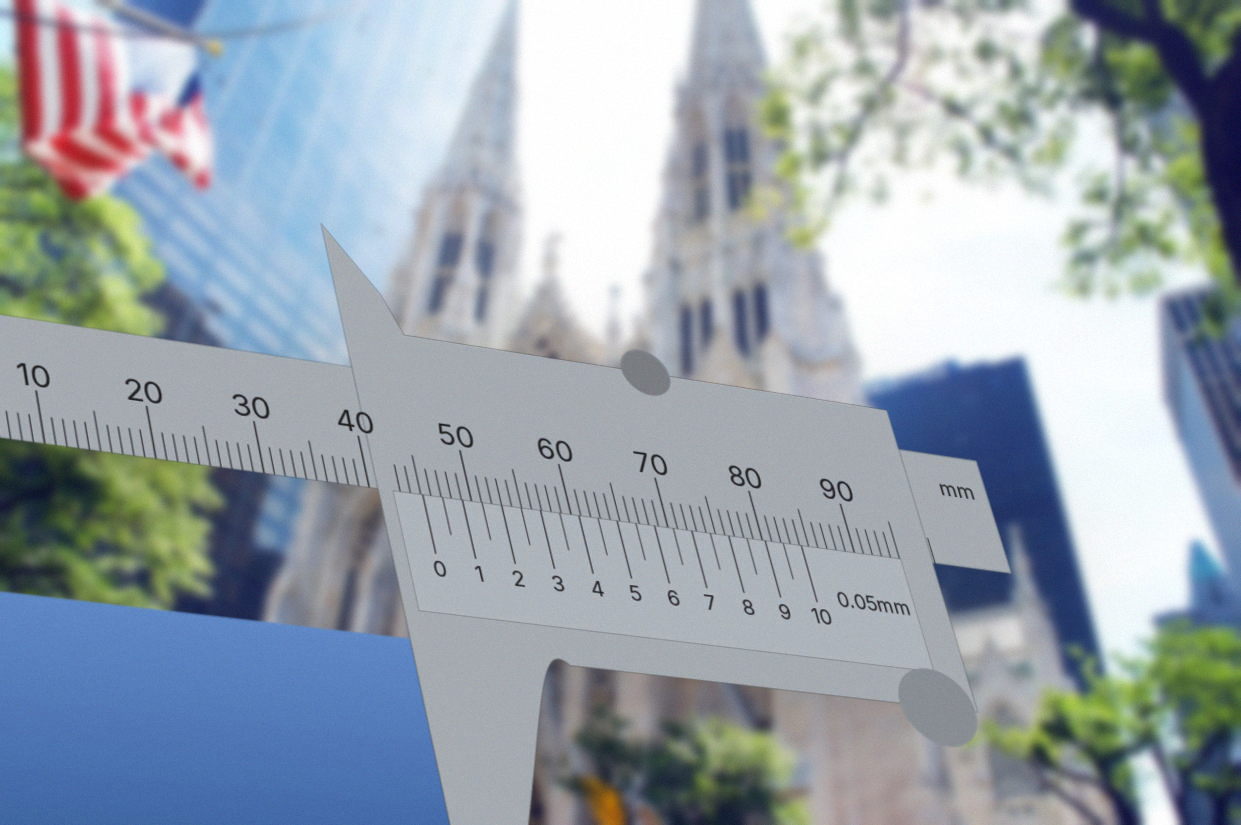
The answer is value=45.2 unit=mm
